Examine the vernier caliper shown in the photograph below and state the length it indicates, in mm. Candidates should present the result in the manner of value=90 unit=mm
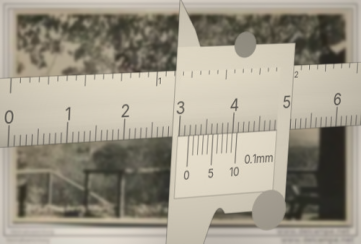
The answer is value=31.8 unit=mm
